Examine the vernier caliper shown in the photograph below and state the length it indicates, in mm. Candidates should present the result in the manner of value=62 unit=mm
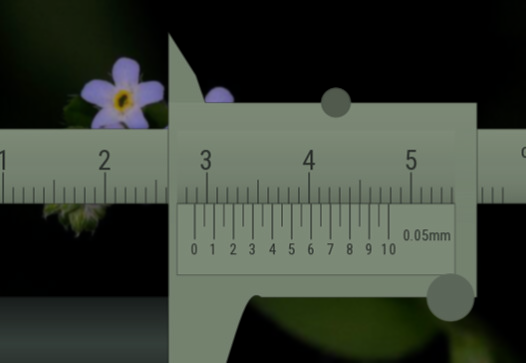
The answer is value=28.8 unit=mm
